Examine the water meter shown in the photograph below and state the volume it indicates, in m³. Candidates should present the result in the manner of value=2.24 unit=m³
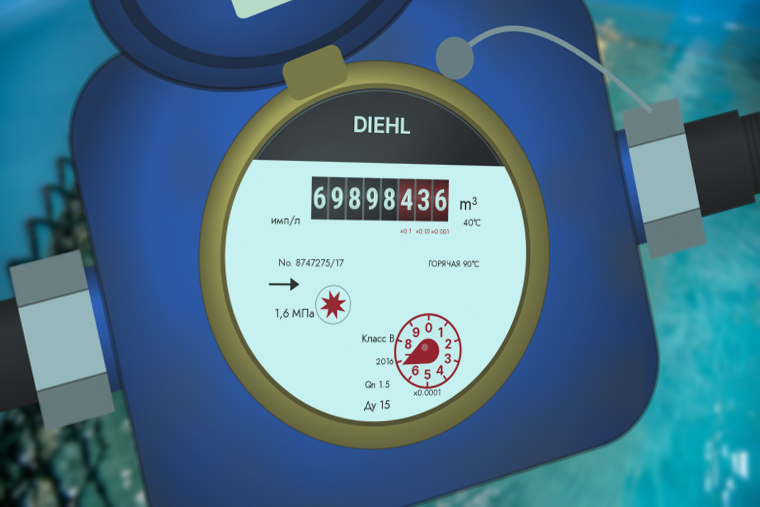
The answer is value=69898.4366 unit=m³
